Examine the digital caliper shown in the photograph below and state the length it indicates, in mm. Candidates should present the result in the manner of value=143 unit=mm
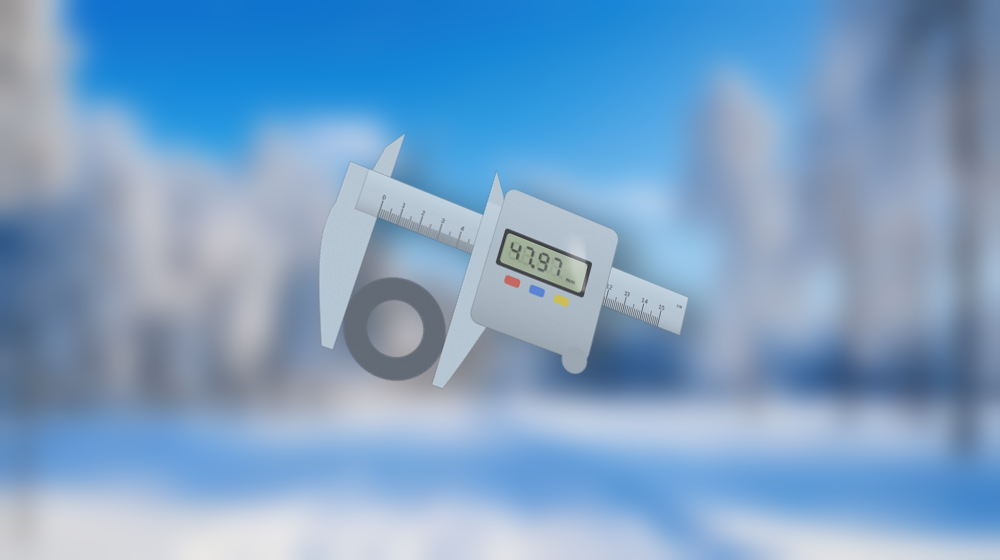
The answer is value=47.97 unit=mm
